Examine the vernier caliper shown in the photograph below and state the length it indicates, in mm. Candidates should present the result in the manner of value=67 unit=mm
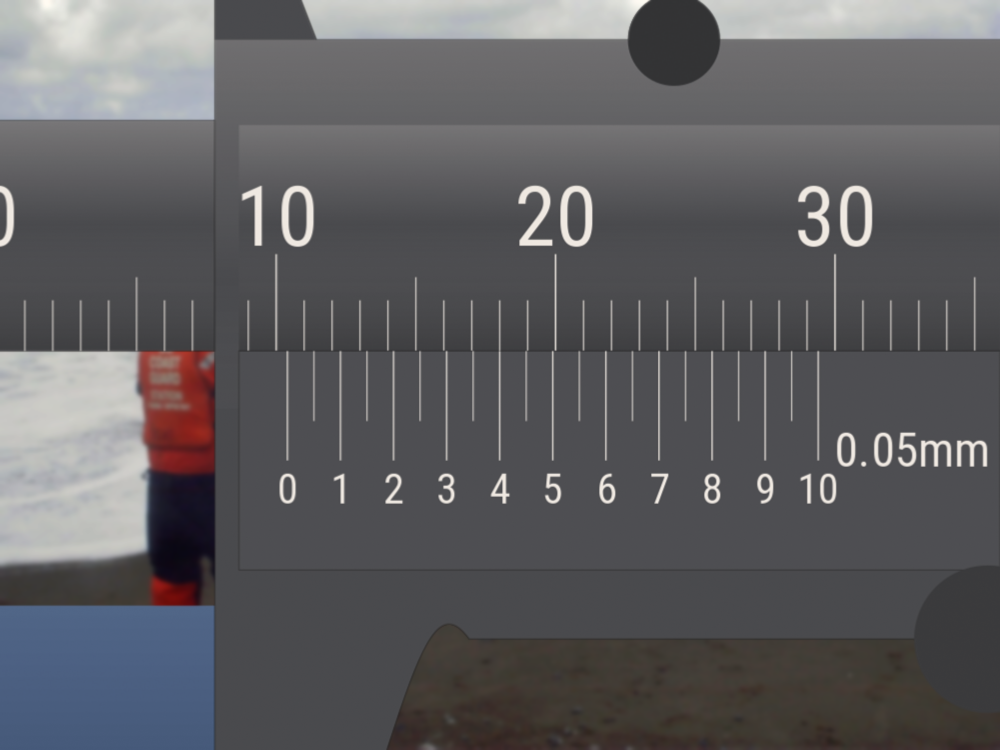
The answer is value=10.40 unit=mm
